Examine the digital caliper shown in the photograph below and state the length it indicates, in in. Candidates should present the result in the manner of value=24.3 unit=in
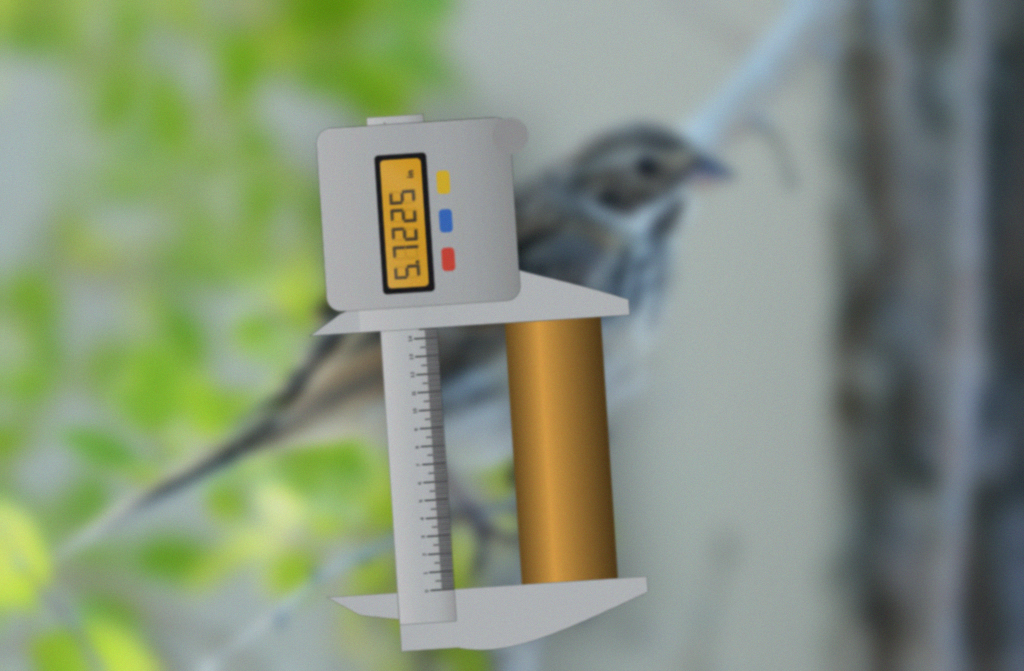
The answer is value=5.7225 unit=in
